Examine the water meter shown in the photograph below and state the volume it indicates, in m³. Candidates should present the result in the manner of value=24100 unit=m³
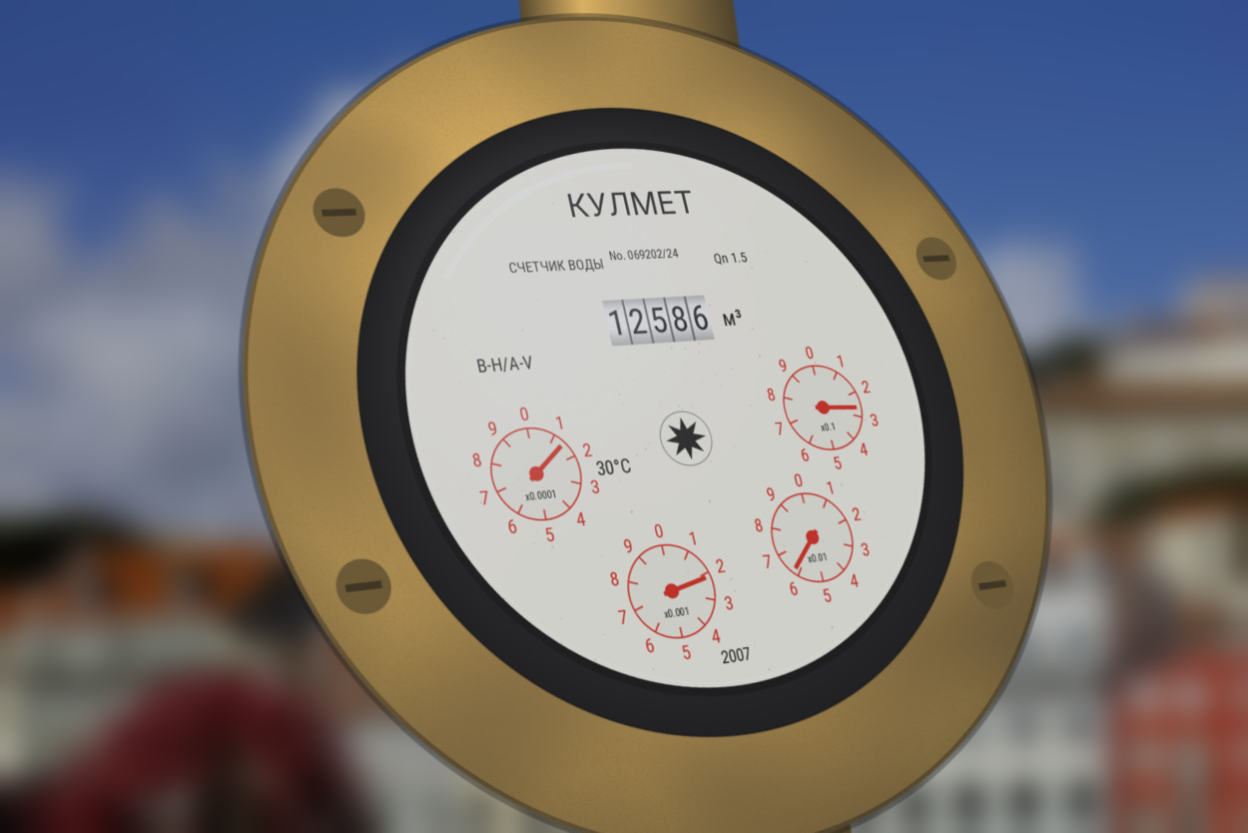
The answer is value=12586.2621 unit=m³
